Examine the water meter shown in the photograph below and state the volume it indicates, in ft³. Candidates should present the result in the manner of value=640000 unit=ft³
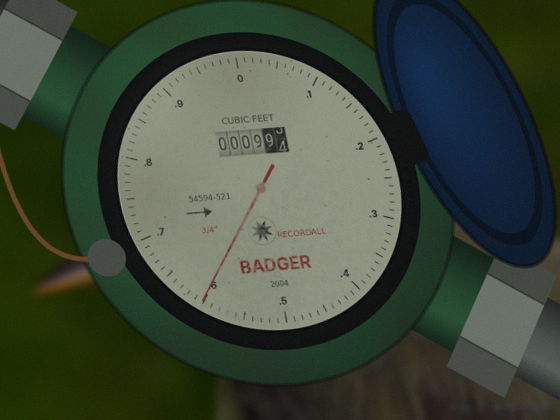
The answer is value=993.60 unit=ft³
